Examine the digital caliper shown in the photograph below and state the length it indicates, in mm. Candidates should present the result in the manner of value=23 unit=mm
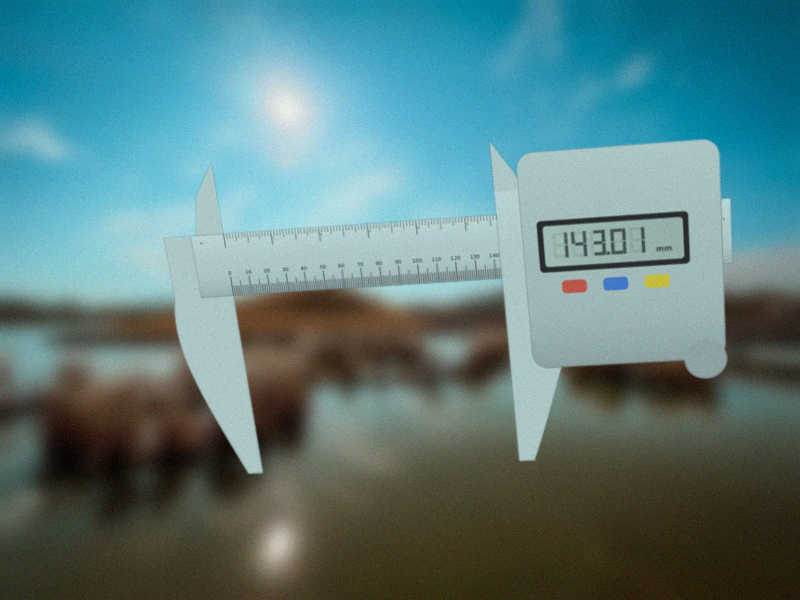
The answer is value=143.01 unit=mm
